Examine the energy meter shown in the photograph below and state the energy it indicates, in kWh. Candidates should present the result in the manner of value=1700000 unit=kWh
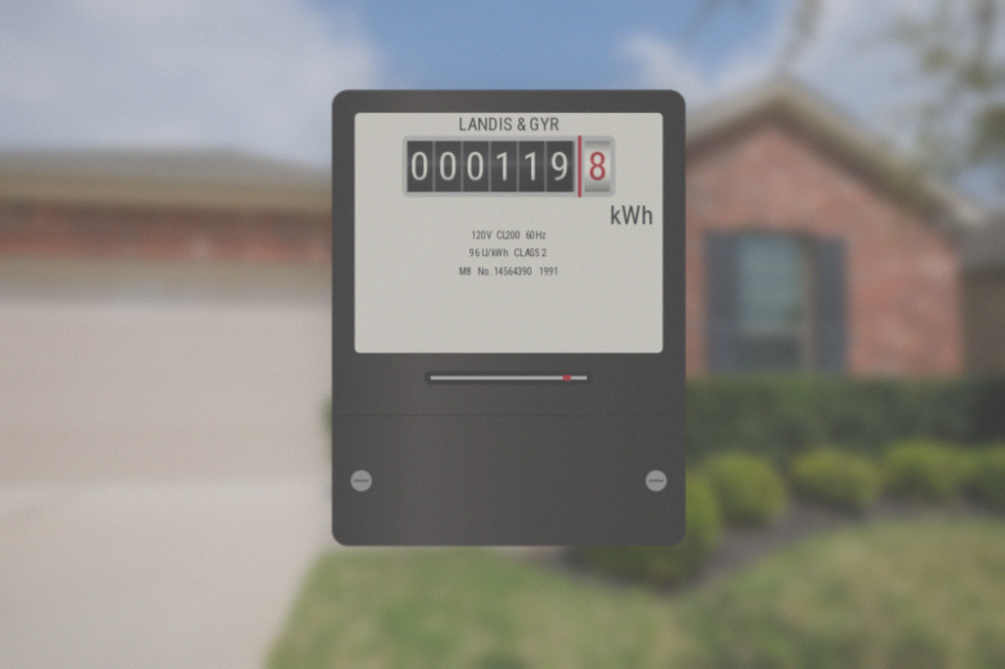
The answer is value=119.8 unit=kWh
